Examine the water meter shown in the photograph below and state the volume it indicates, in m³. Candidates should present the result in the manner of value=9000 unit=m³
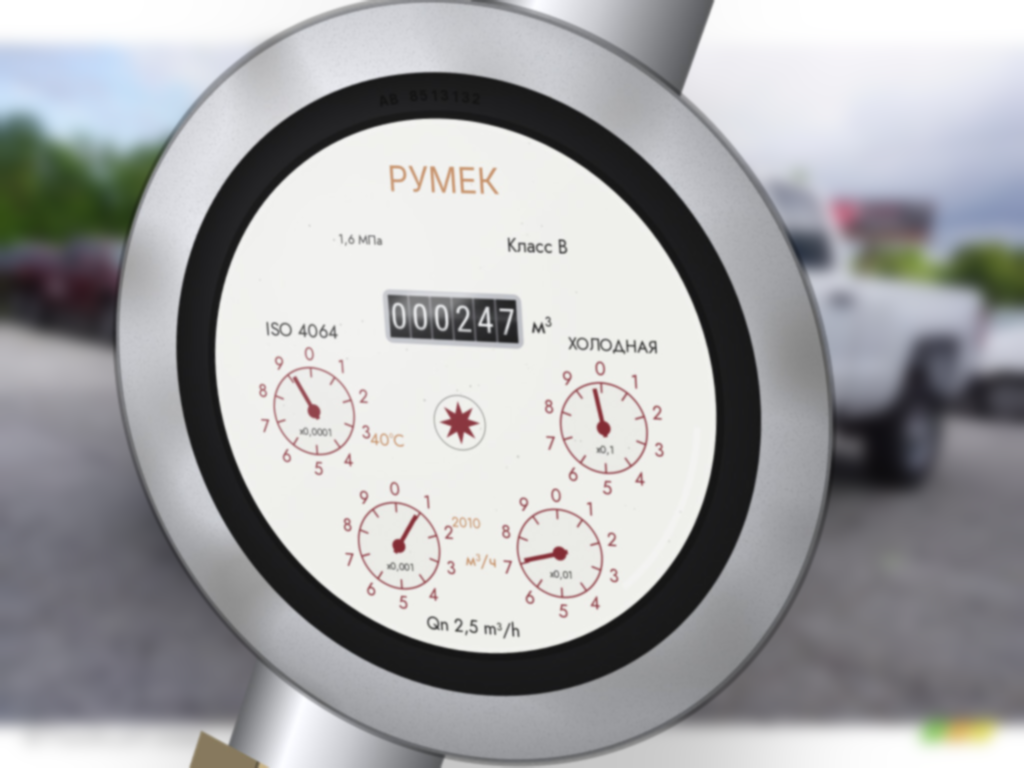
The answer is value=246.9709 unit=m³
